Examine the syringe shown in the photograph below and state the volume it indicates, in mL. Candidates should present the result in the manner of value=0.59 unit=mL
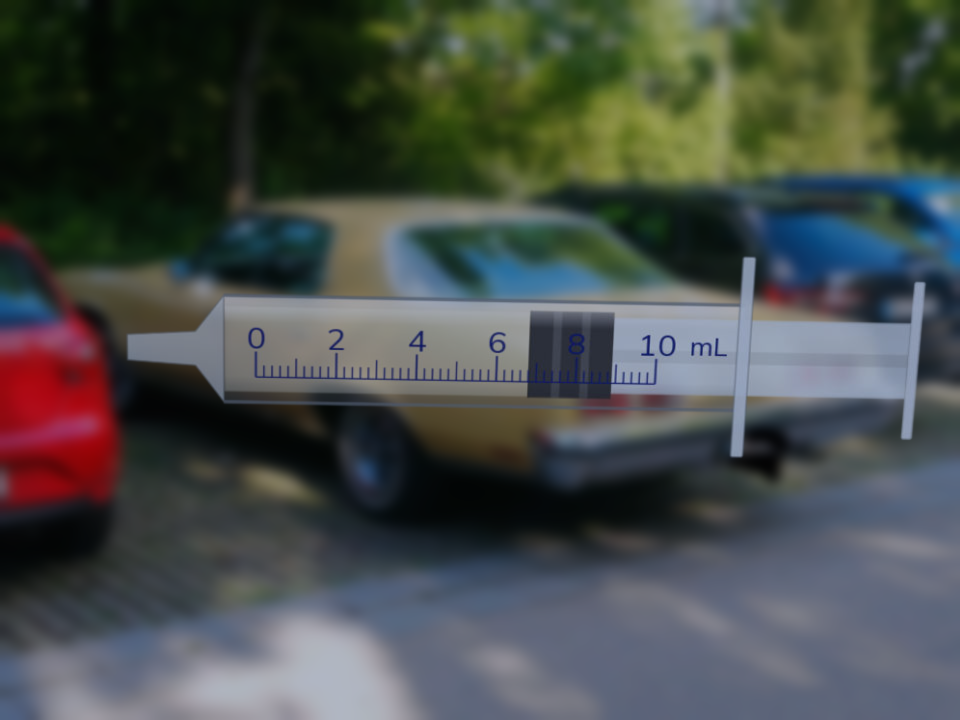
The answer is value=6.8 unit=mL
